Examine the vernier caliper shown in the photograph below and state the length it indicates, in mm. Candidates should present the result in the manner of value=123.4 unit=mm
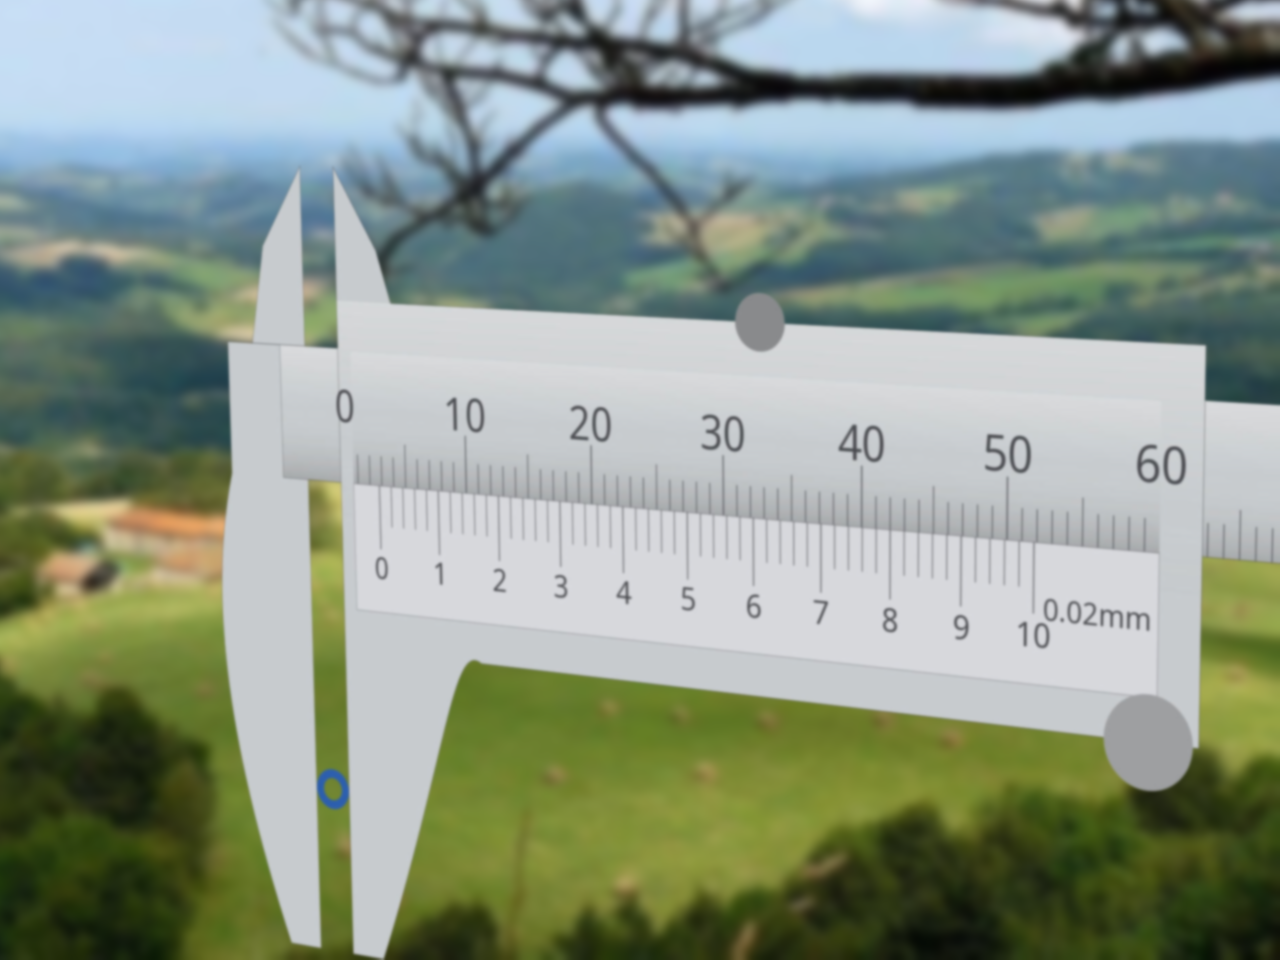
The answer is value=2.8 unit=mm
